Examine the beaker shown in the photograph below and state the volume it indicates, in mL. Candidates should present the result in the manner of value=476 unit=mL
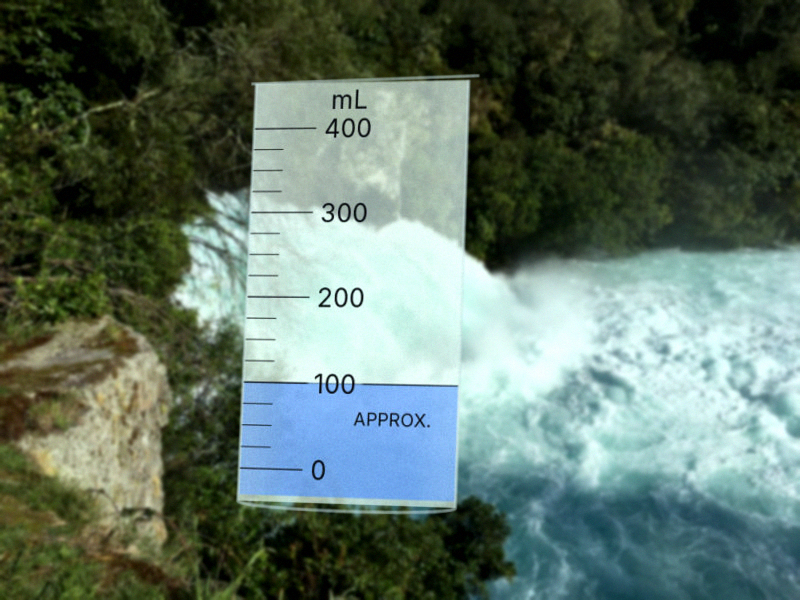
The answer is value=100 unit=mL
